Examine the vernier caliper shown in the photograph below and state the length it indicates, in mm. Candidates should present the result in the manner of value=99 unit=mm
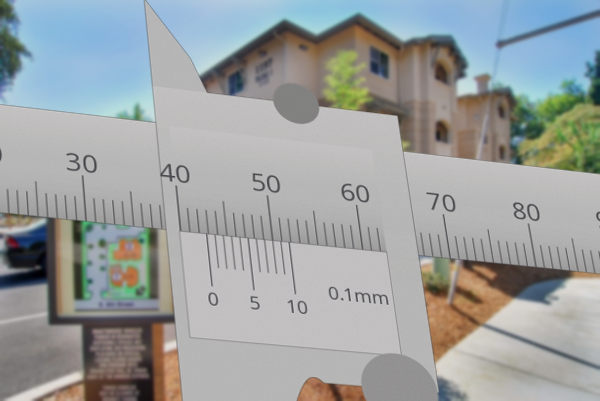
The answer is value=42.8 unit=mm
